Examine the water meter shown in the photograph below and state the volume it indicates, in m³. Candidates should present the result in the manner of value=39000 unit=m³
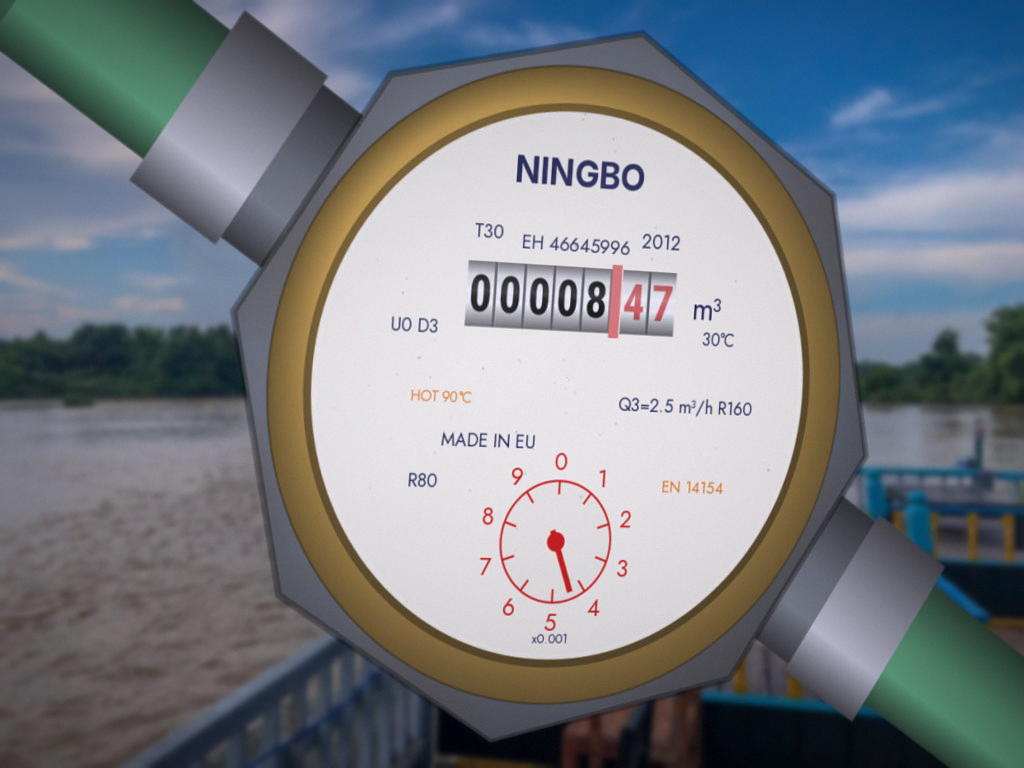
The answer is value=8.474 unit=m³
